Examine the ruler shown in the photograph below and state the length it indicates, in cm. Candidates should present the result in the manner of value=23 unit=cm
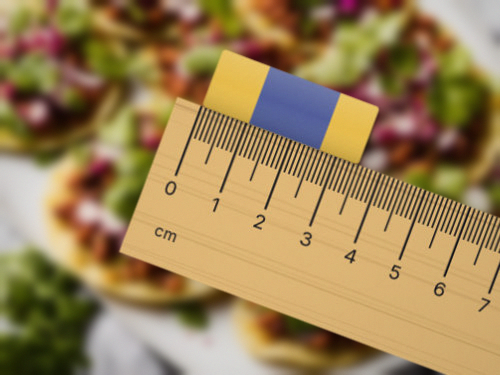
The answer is value=3.5 unit=cm
